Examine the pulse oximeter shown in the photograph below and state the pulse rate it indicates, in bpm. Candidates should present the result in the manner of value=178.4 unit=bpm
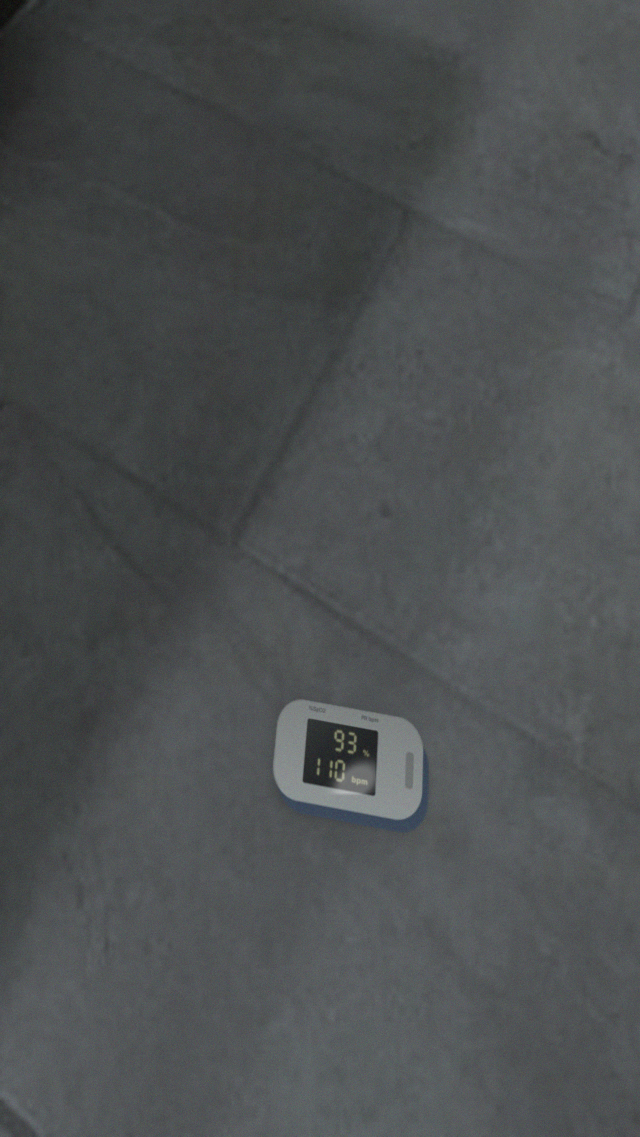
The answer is value=110 unit=bpm
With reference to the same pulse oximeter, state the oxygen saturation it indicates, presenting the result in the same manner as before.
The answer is value=93 unit=%
